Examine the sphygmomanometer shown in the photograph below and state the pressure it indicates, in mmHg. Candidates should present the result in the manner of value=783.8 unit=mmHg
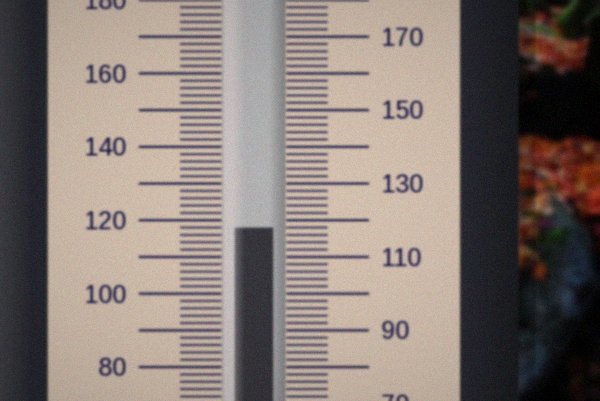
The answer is value=118 unit=mmHg
